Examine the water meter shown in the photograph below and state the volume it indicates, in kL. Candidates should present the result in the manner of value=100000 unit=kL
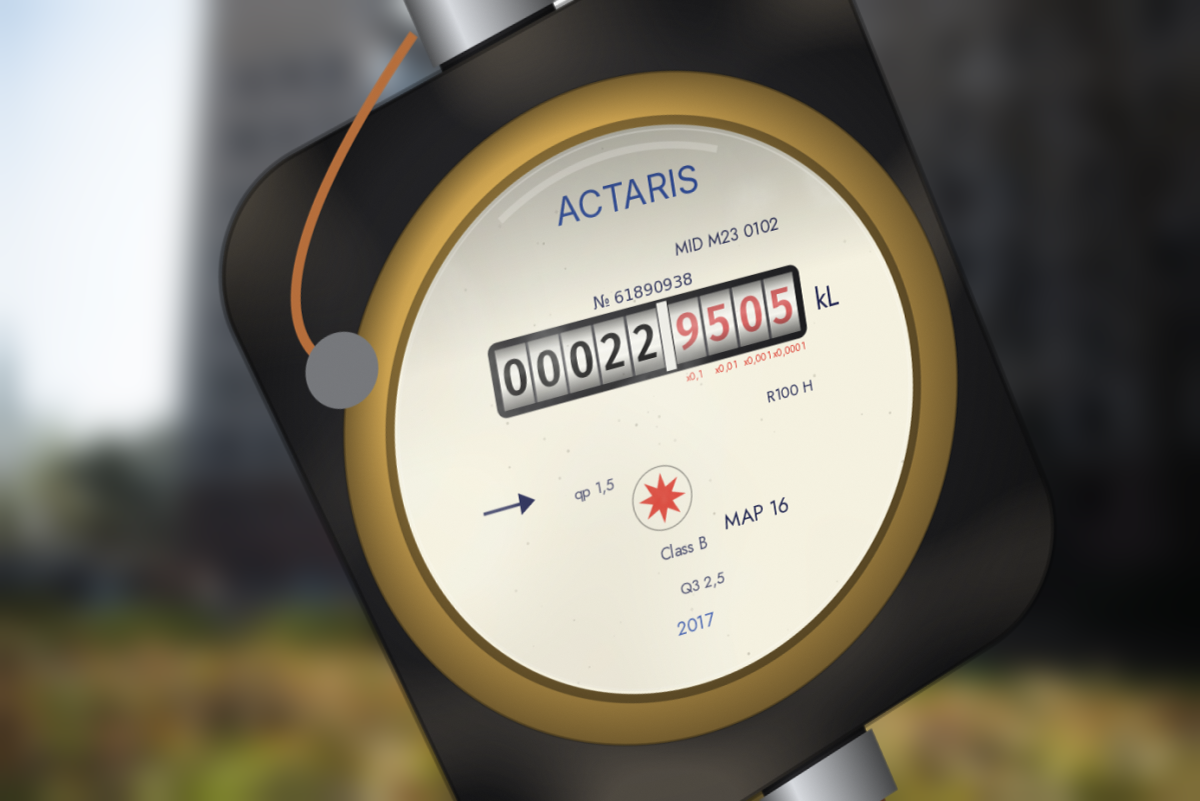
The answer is value=22.9505 unit=kL
